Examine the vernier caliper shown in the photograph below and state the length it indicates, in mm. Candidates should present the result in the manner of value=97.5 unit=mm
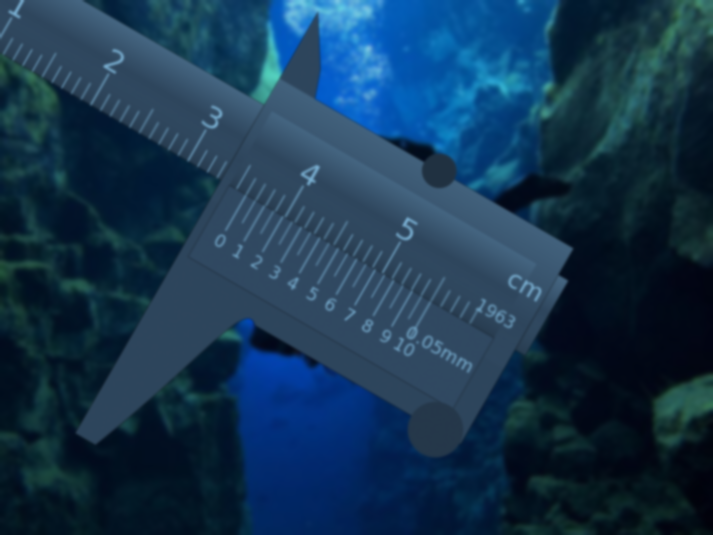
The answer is value=36.0 unit=mm
